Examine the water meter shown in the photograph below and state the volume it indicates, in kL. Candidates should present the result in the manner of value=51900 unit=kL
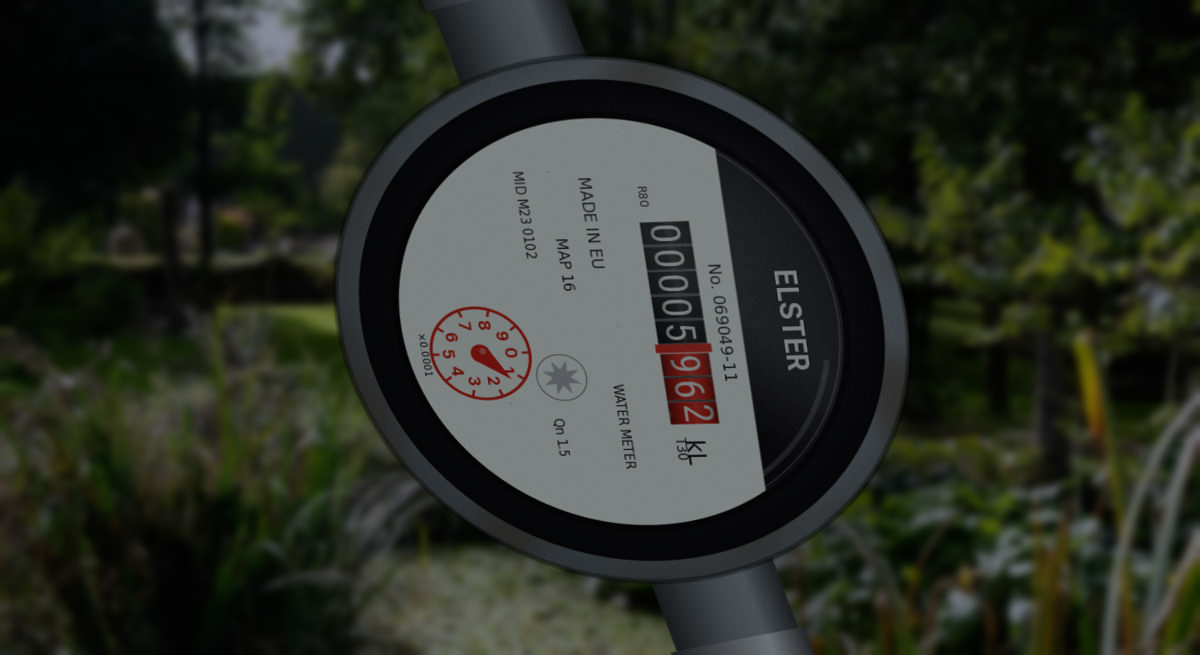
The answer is value=5.9621 unit=kL
